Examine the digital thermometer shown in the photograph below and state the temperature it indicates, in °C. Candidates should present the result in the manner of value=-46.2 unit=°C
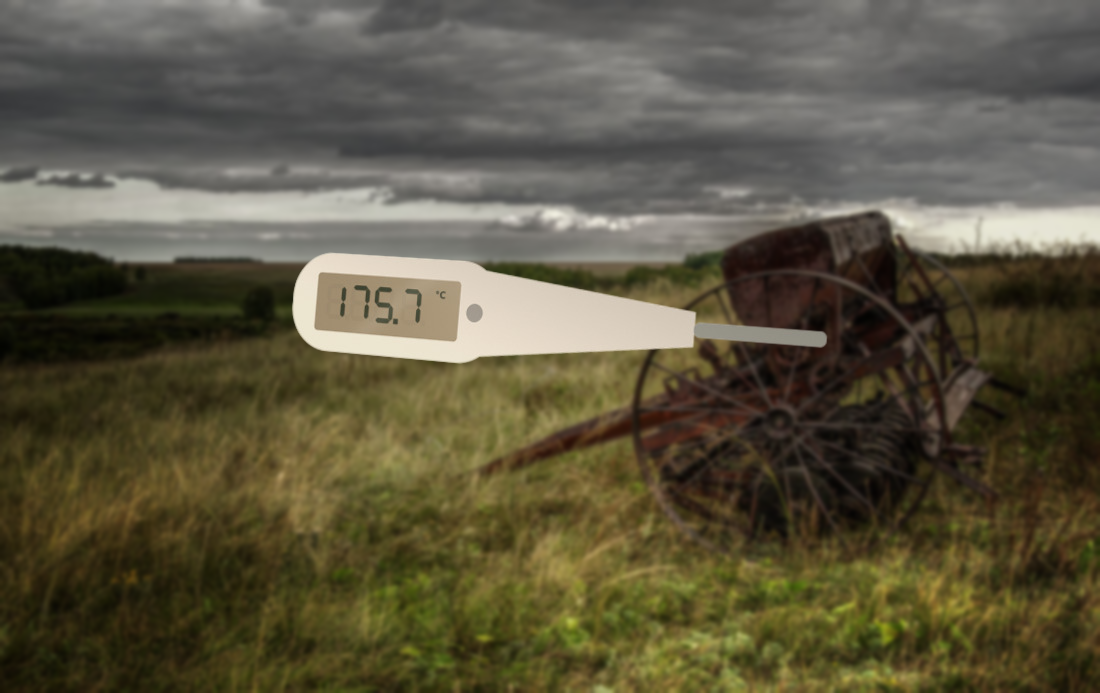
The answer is value=175.7 unit=°C
